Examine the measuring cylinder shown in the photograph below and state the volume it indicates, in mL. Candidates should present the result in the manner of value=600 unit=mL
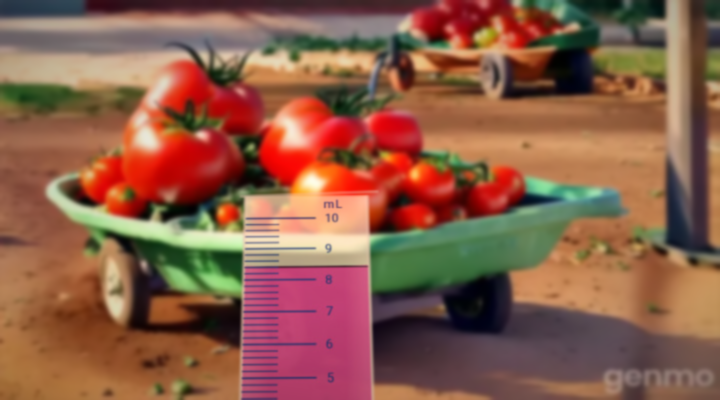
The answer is value=8.4 unit=mL
